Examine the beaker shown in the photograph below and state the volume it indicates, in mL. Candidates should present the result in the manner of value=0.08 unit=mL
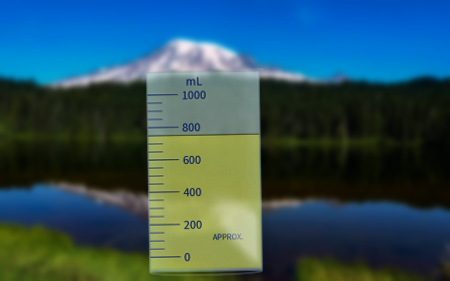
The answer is value=750 unit=mL
